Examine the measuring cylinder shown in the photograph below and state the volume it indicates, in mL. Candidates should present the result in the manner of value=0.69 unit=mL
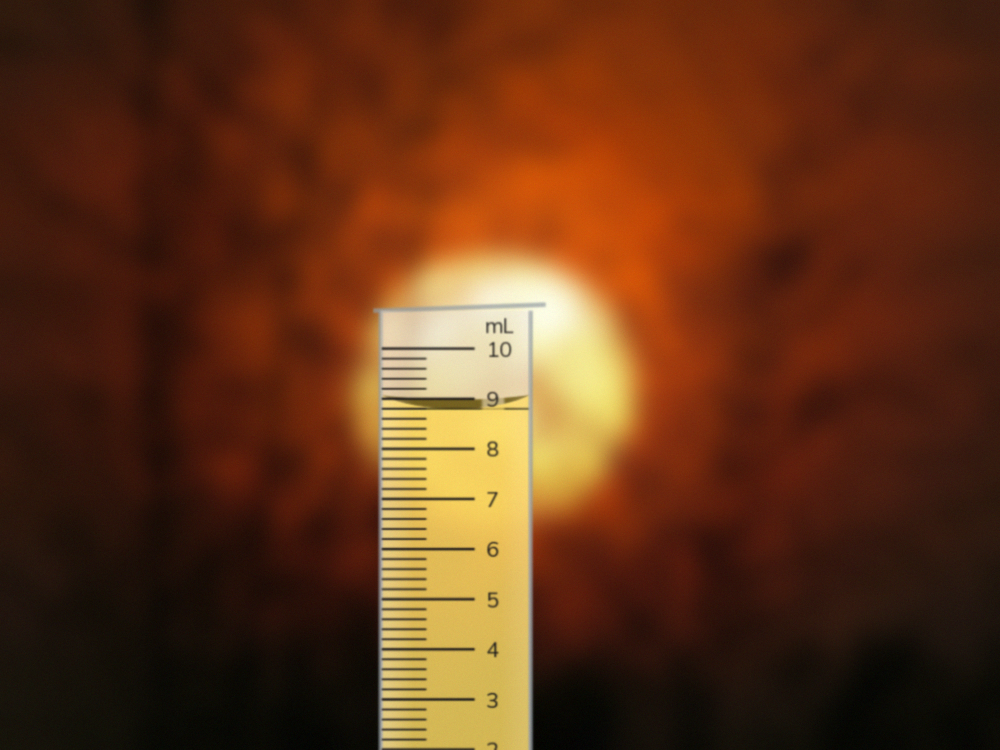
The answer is value=8.8 unit=mL
